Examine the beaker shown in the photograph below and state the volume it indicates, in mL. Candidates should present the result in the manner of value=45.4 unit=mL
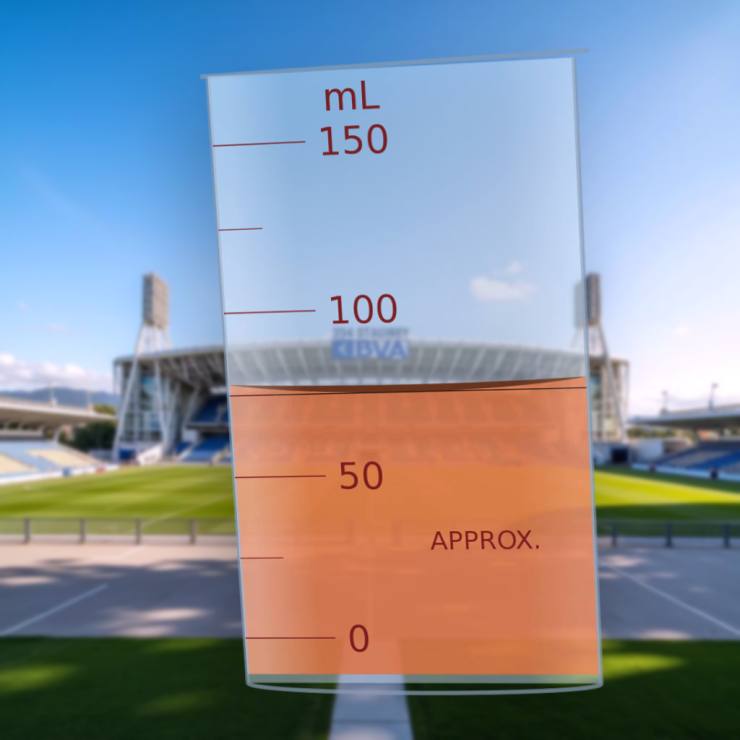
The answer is value=75 unit=mL
